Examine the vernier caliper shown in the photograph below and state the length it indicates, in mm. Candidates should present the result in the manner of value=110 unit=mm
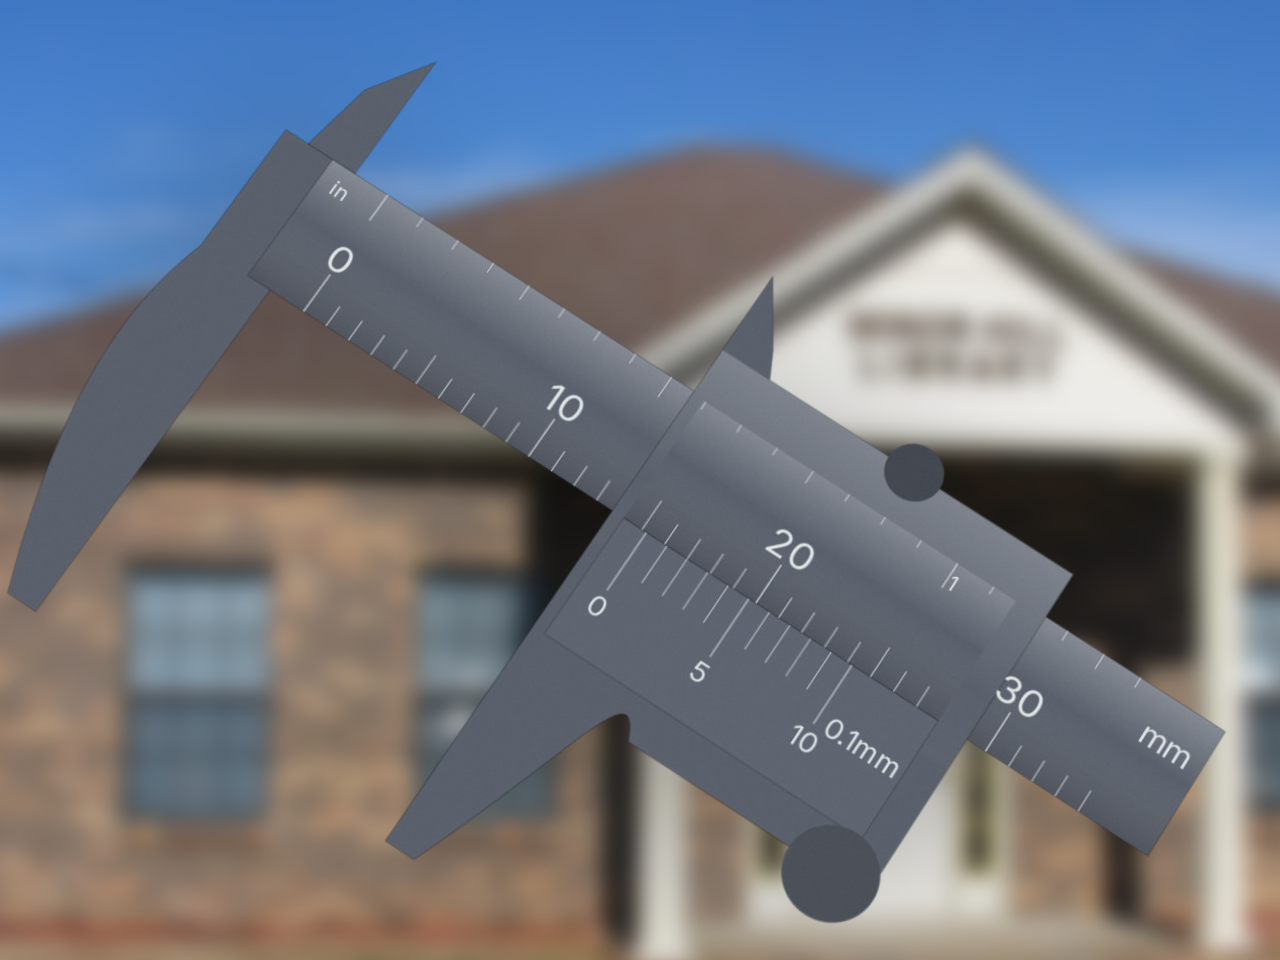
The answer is value=15.2 unit=mm
